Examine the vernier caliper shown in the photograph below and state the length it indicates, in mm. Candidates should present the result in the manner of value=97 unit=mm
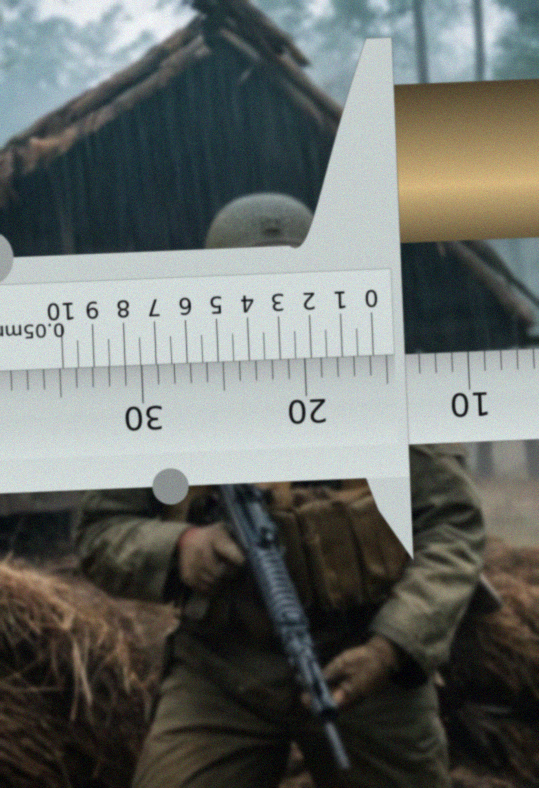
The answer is value=15.8 unit=mm
